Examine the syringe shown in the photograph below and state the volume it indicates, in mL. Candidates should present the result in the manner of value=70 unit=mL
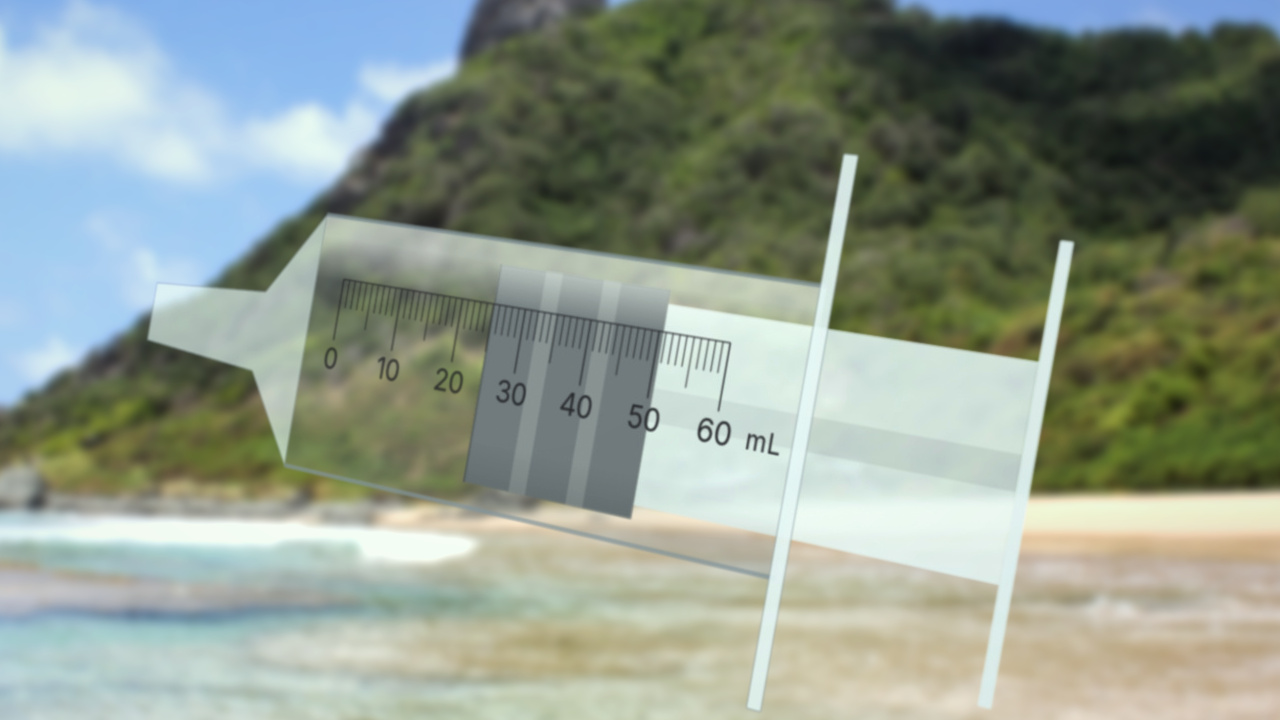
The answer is value=25 unit=mL
